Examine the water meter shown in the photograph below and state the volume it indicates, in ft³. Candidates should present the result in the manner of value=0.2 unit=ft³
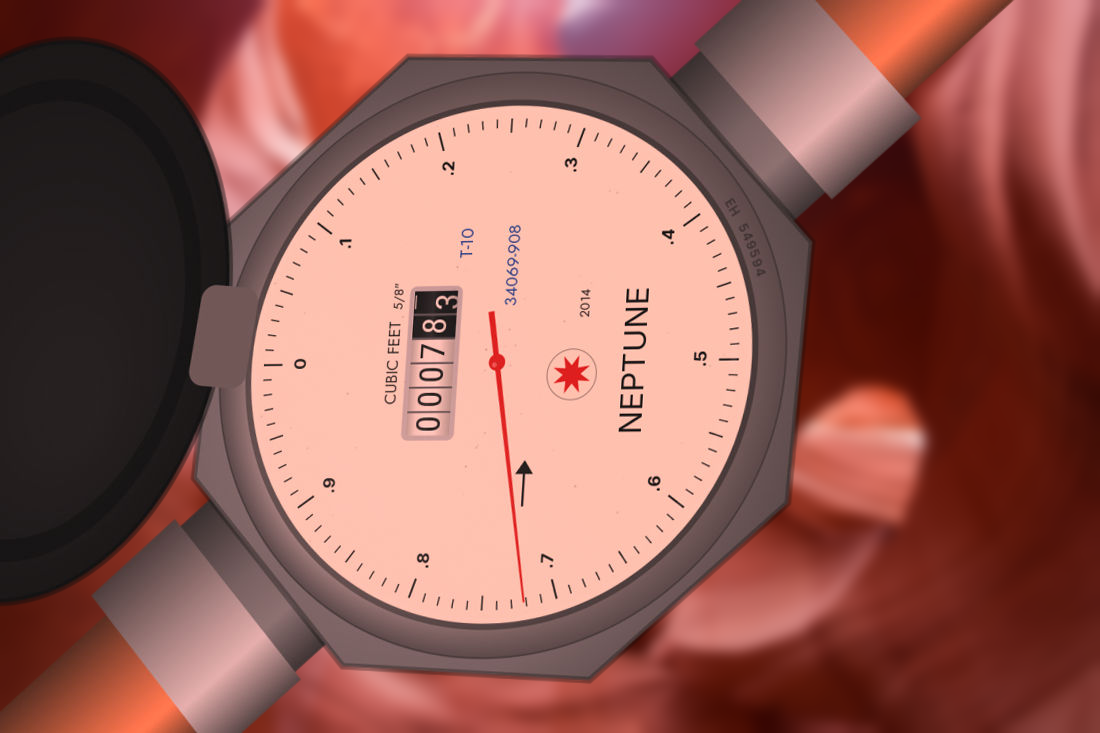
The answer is value=782.72 unit=ft³
